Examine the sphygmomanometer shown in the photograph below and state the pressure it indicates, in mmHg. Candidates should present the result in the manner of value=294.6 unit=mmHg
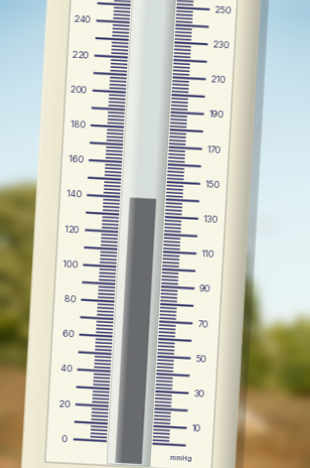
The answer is value=140 unit=mmHg
